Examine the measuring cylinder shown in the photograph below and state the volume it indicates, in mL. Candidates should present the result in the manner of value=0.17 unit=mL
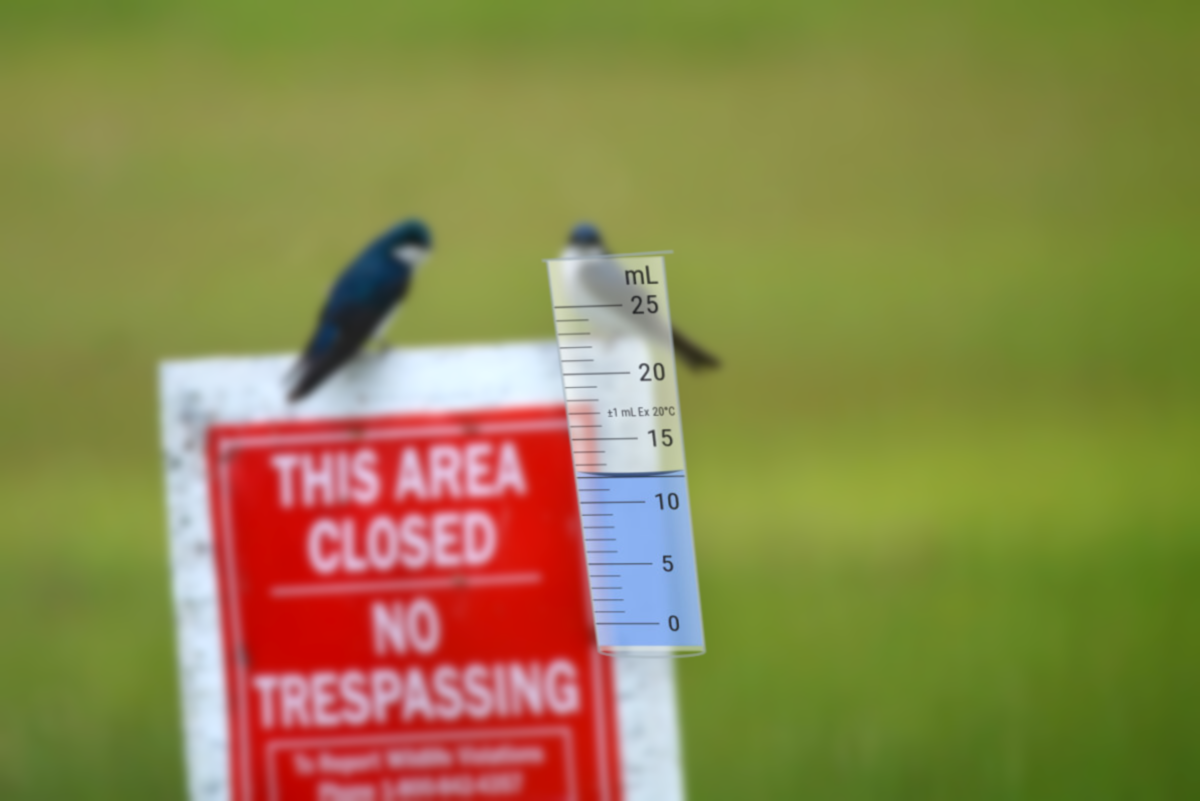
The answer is value=12 unit=mL
